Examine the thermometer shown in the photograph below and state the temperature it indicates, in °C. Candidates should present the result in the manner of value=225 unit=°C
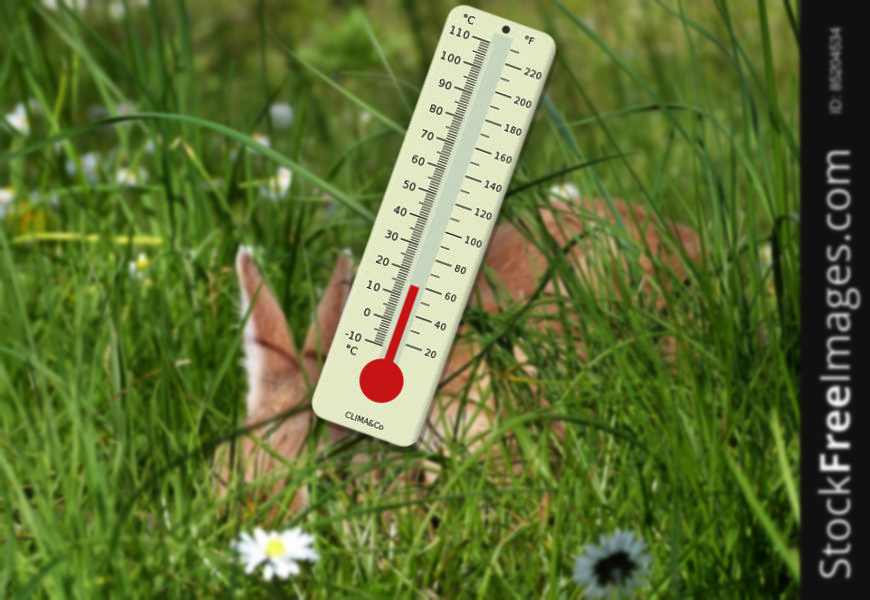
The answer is value=15 unit=°C
